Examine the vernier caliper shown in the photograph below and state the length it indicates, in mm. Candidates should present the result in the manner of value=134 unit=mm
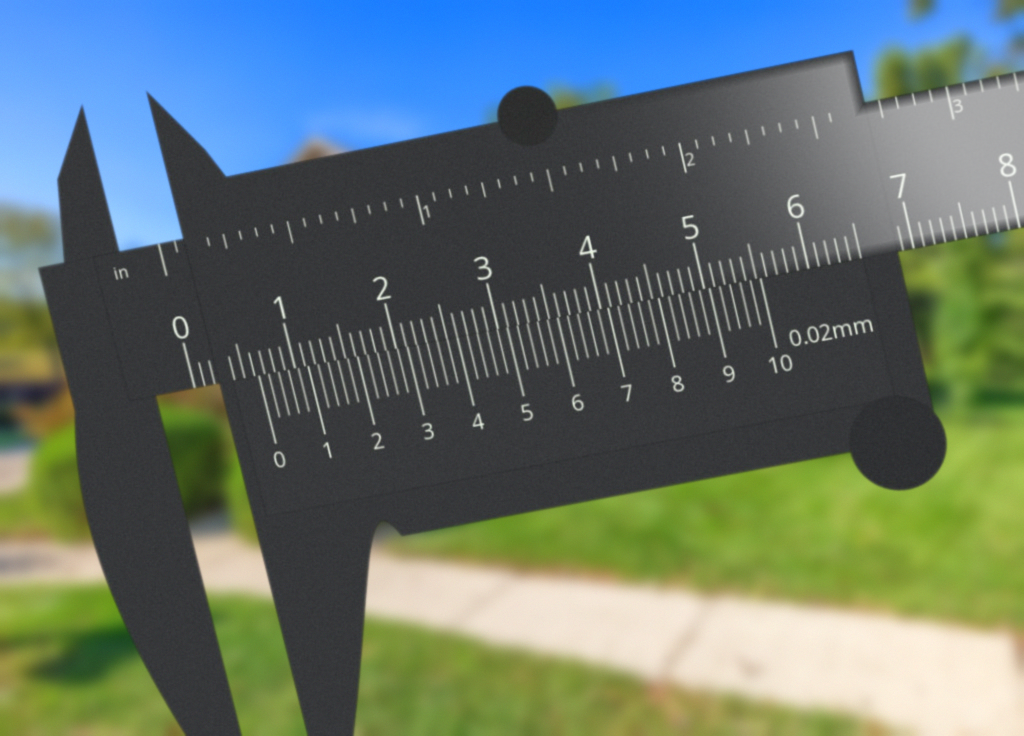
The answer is value=6.4 unit=mm
